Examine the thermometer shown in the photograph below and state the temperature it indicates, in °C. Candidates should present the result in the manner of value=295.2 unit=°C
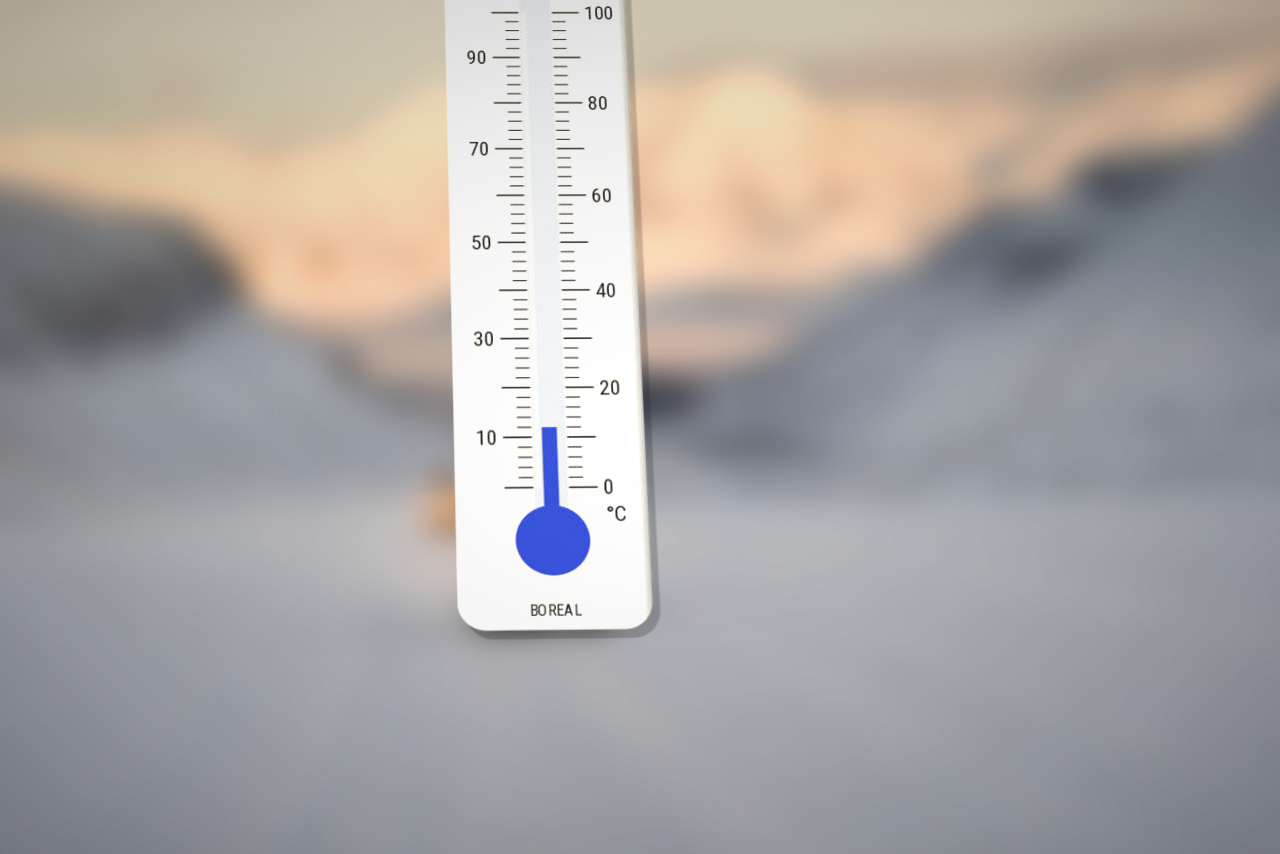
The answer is value=12 unit=°C
